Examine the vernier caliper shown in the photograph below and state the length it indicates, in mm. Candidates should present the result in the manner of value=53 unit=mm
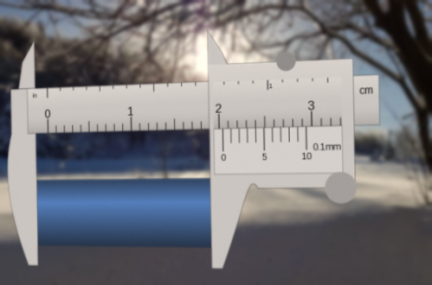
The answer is value=20.4 unit=mm
